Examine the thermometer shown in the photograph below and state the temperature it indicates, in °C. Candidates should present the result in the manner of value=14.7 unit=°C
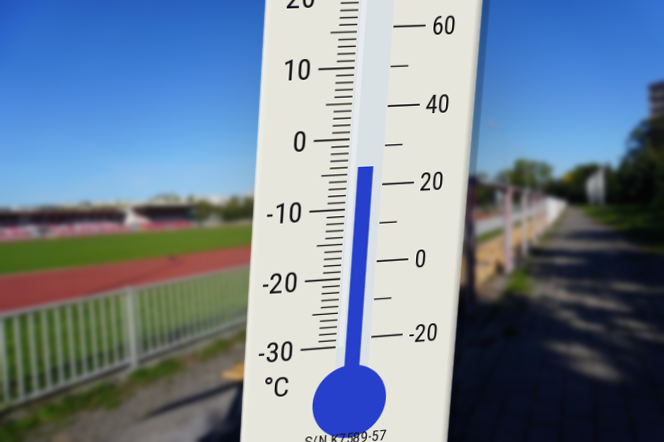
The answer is value=-4 unit=°C
